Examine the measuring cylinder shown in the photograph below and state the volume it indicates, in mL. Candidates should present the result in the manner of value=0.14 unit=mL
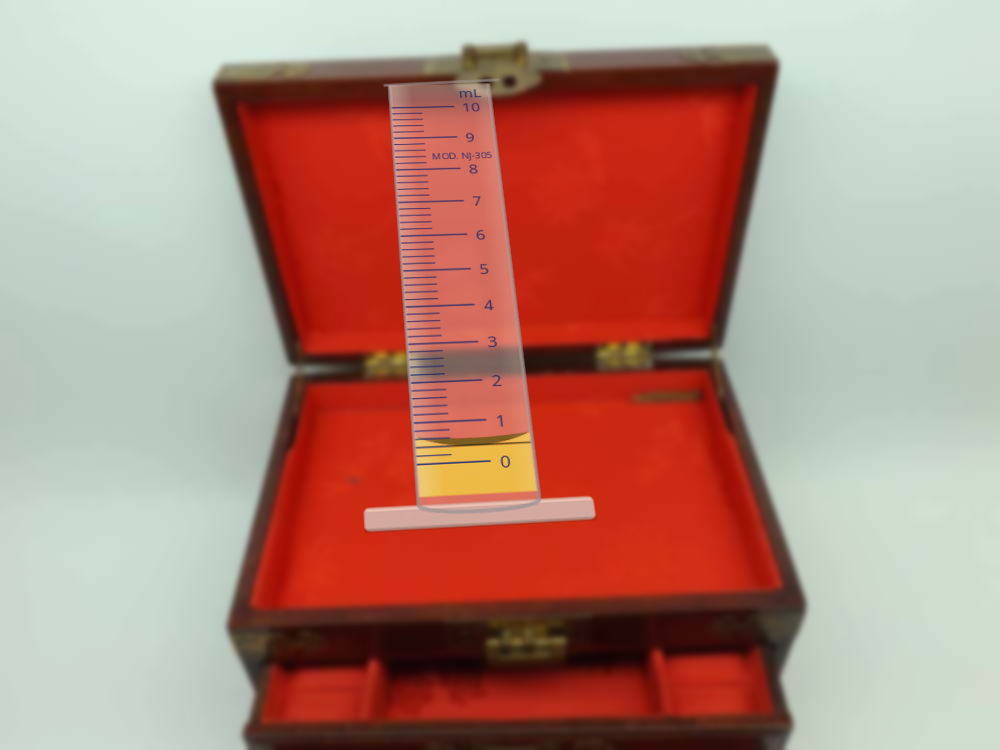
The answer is value=0.4 unit=mL
